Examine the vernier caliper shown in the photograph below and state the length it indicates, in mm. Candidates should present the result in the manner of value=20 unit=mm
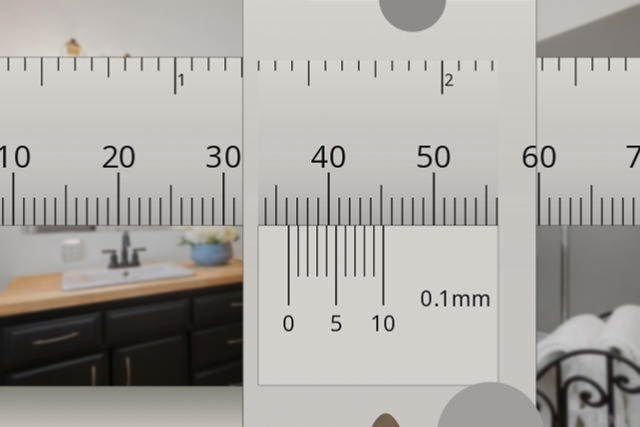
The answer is value=36.2 unit=mm
